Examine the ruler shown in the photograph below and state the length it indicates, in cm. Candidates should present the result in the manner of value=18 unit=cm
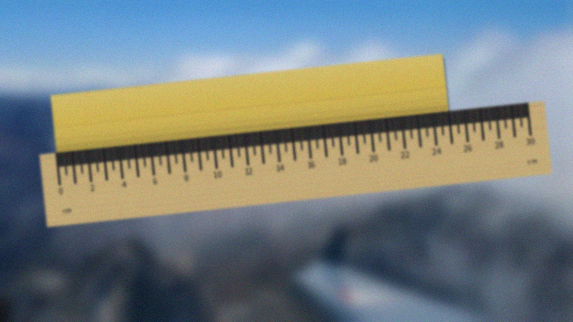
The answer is value=25 unit=cm
